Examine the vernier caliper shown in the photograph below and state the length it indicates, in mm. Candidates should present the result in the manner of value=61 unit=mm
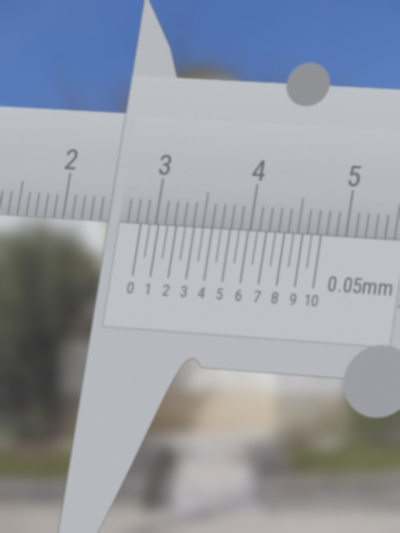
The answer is value=28.4 unit=mm
